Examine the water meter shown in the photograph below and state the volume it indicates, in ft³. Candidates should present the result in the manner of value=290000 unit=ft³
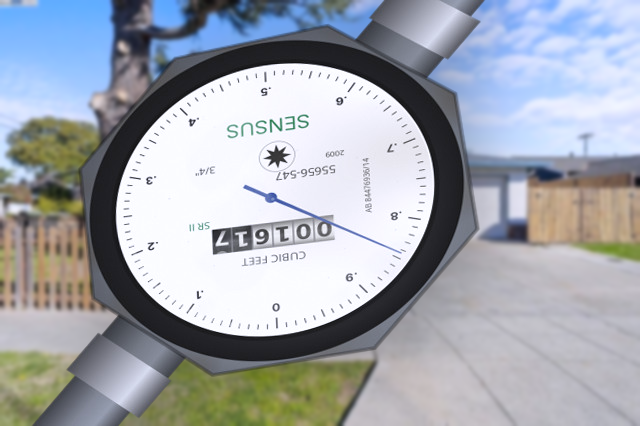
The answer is value=1616.84 unit=ft³
